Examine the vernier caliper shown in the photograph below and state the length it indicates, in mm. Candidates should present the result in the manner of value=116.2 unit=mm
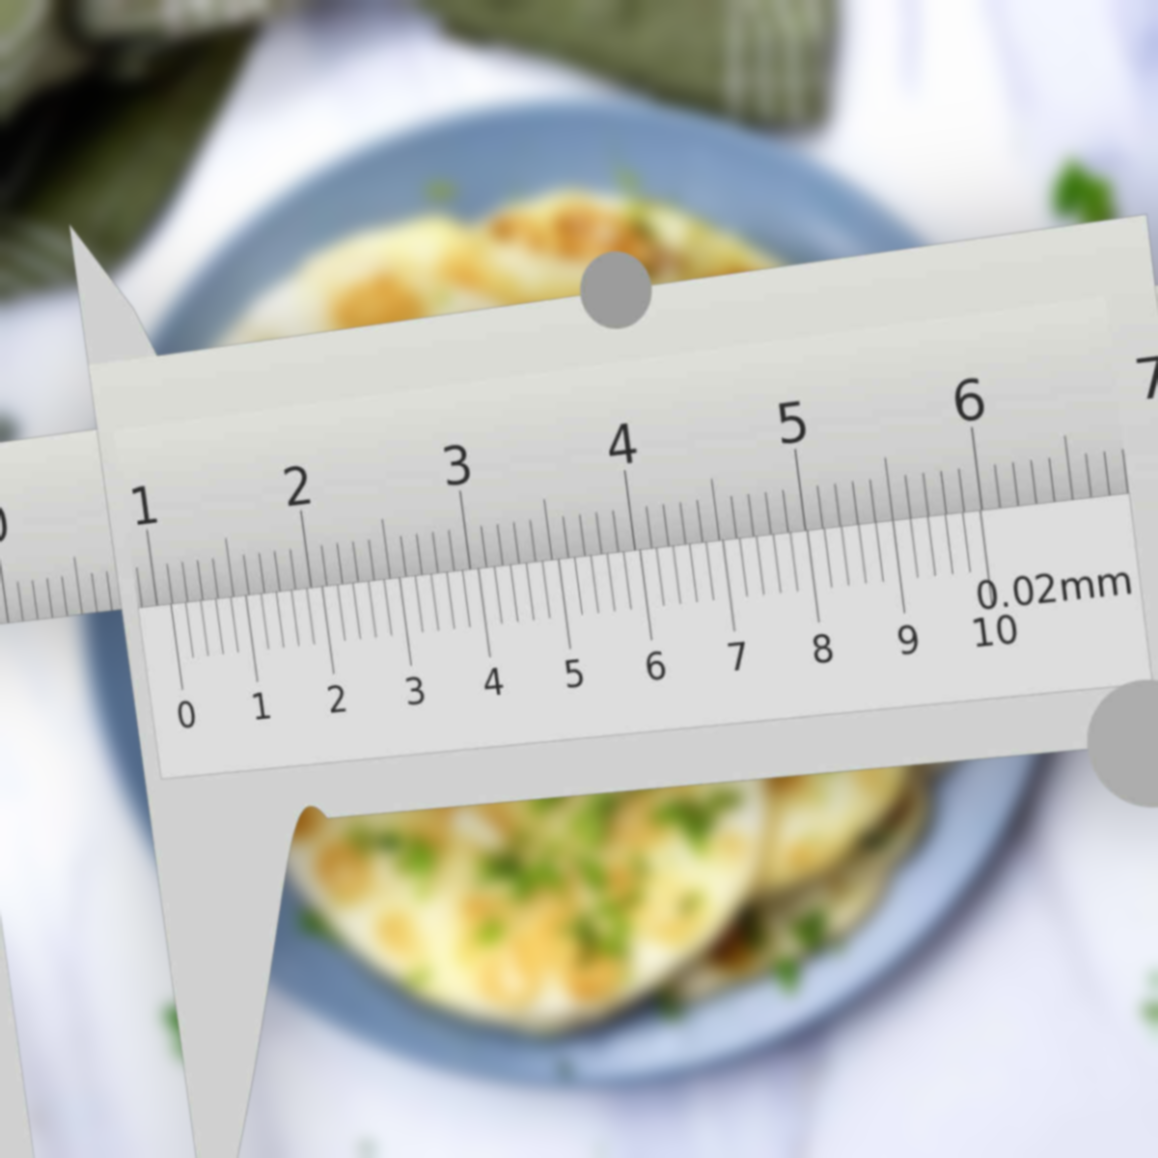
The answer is value=10.9 unit=mm
